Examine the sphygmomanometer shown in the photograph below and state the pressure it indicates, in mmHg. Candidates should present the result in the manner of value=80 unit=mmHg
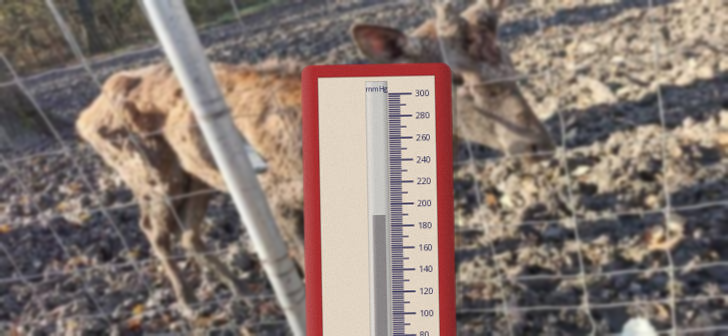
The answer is value=190 unit=mmHg
